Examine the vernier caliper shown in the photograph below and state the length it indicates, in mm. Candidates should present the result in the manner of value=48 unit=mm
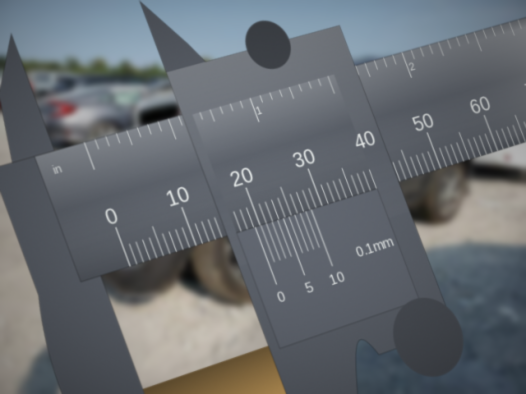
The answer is value=19.2 unit=mm
